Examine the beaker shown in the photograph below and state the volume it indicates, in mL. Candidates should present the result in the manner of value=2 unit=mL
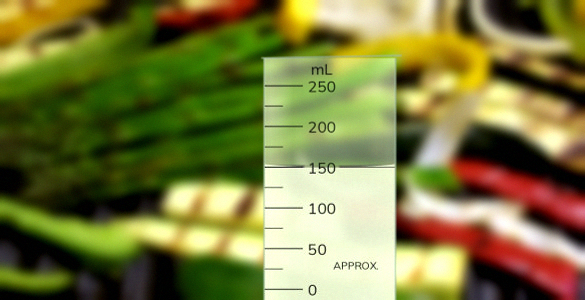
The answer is value=150 unit=mL
